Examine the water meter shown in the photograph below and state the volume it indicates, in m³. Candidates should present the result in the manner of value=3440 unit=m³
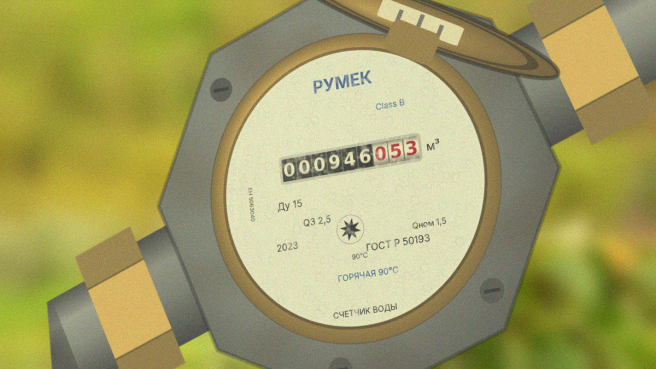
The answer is value=946.053 unit=m³
